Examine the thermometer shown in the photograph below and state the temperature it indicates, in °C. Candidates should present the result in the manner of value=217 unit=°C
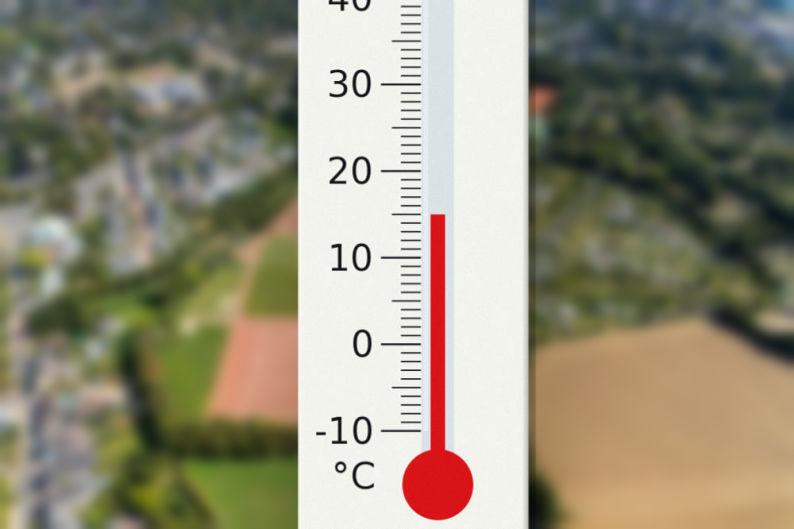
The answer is value=15 unit=°C
